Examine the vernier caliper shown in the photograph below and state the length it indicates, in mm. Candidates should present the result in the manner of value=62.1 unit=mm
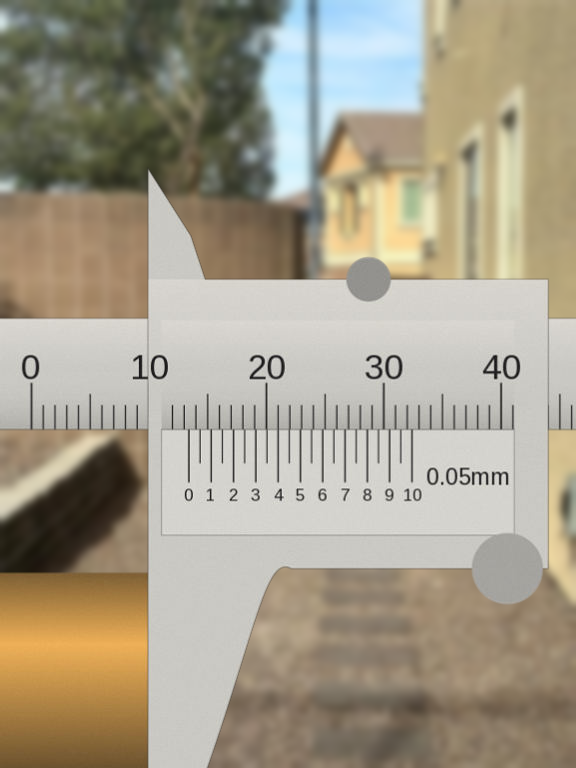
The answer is value=13.4 unit=mm
